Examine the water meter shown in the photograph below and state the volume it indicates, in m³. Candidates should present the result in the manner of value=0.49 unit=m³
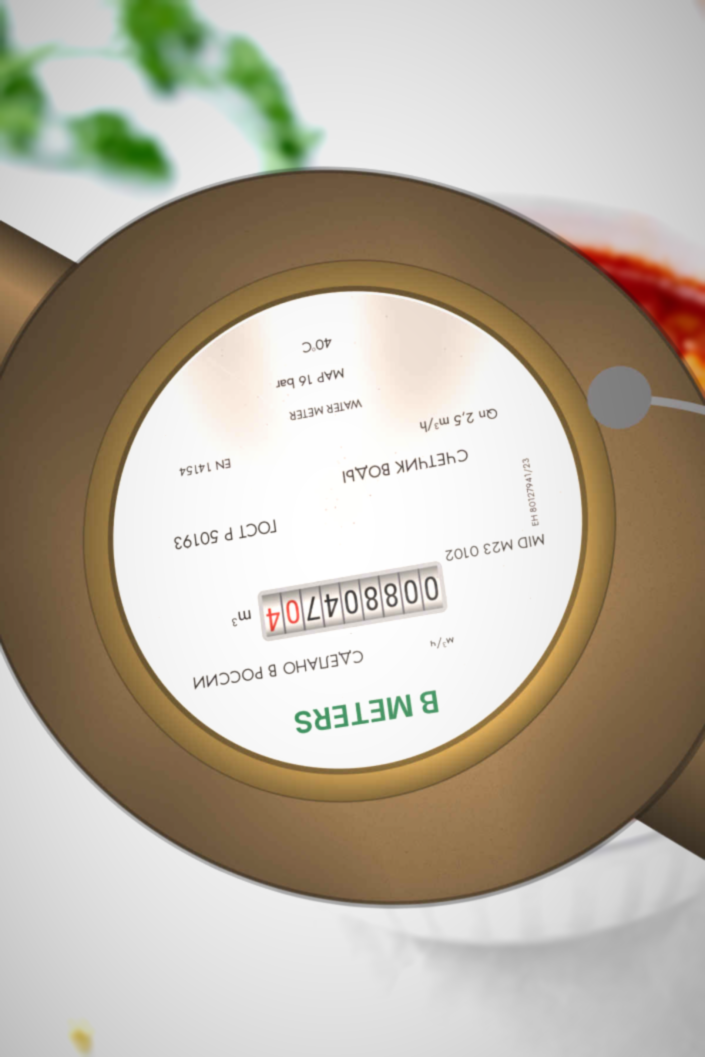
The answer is value=88047.04 unit=m³
